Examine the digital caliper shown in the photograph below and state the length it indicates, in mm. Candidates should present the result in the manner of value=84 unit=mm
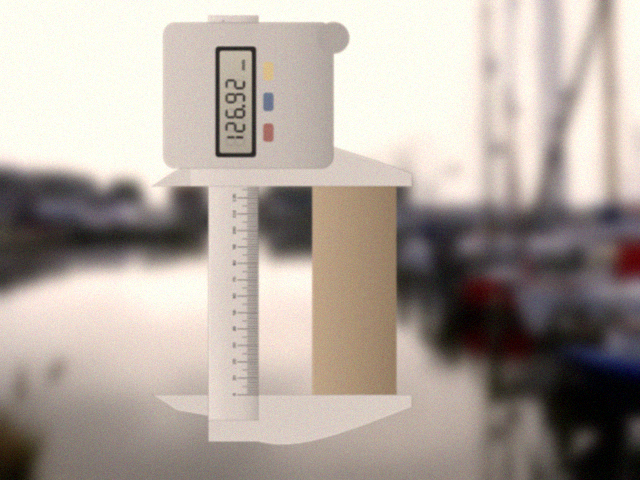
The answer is value=126.92 unit=mm
